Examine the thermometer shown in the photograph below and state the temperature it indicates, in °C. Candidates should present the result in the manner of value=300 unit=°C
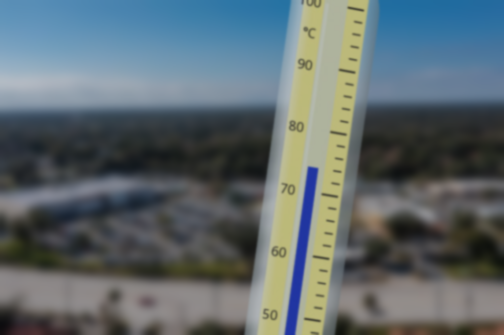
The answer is value=74 unit=°C
